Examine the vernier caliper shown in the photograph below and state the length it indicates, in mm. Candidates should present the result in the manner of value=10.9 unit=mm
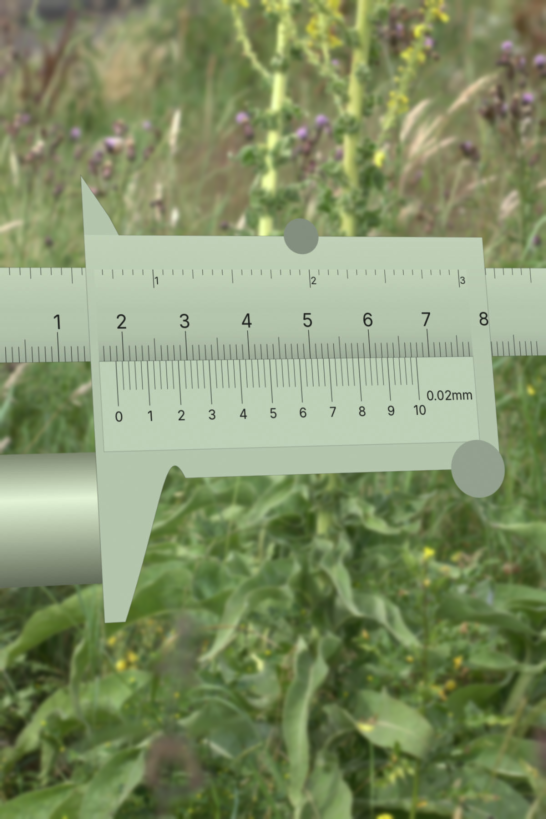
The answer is value=18.8 unit=mm
